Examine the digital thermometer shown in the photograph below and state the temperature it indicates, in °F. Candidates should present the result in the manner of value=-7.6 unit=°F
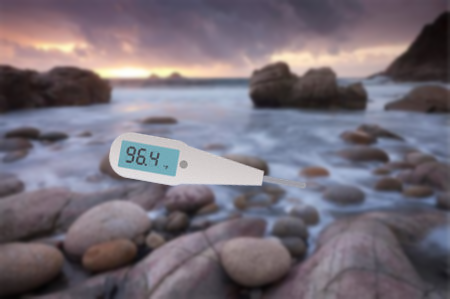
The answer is value=96.4 unit=°F
